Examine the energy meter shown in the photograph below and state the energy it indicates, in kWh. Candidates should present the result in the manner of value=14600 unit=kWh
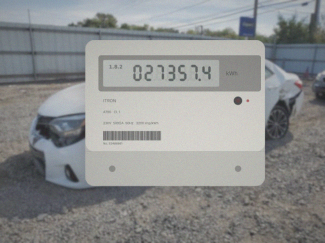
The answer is value=27357.4 unit=kWh
